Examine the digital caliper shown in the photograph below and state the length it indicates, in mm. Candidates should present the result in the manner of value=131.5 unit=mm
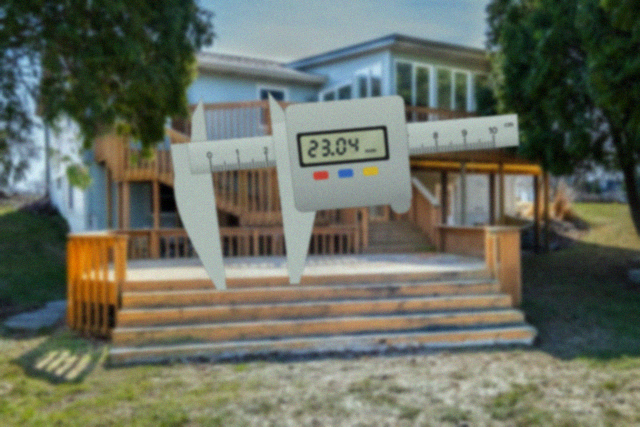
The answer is value=23.04 unit=mm
